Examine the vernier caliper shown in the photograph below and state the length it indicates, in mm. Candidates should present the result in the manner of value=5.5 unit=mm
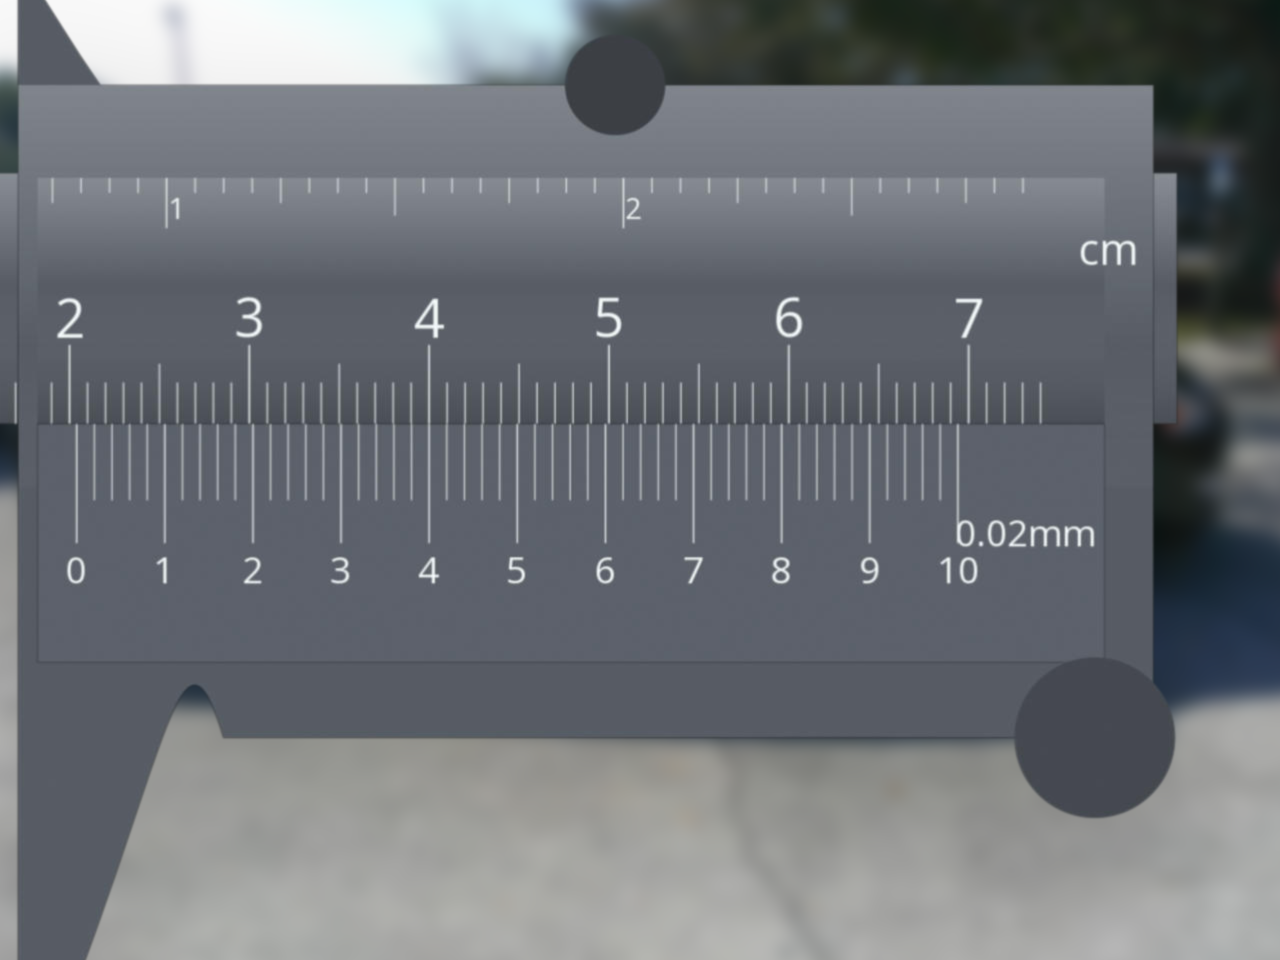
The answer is value=20.4 unit=mm
